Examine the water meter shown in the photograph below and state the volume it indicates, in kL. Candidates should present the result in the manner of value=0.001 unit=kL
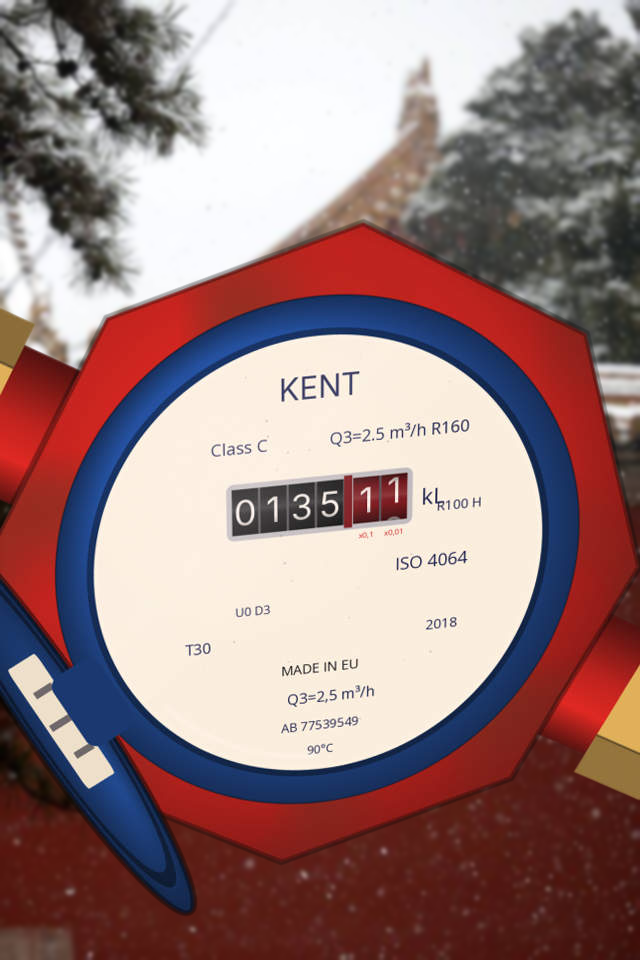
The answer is value=135.11 unit=kL
